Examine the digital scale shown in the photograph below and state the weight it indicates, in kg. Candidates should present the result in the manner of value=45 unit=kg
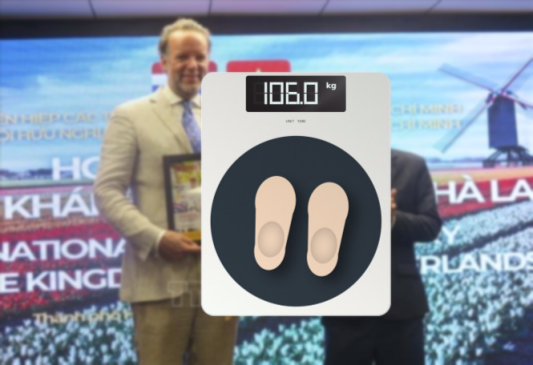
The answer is value=106.0 unit=kg
